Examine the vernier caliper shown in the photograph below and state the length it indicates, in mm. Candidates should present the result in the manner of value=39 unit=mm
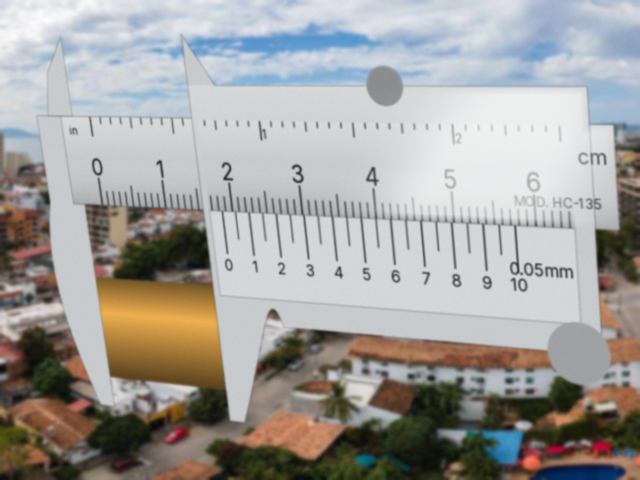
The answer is value=18.5 unit=mm
